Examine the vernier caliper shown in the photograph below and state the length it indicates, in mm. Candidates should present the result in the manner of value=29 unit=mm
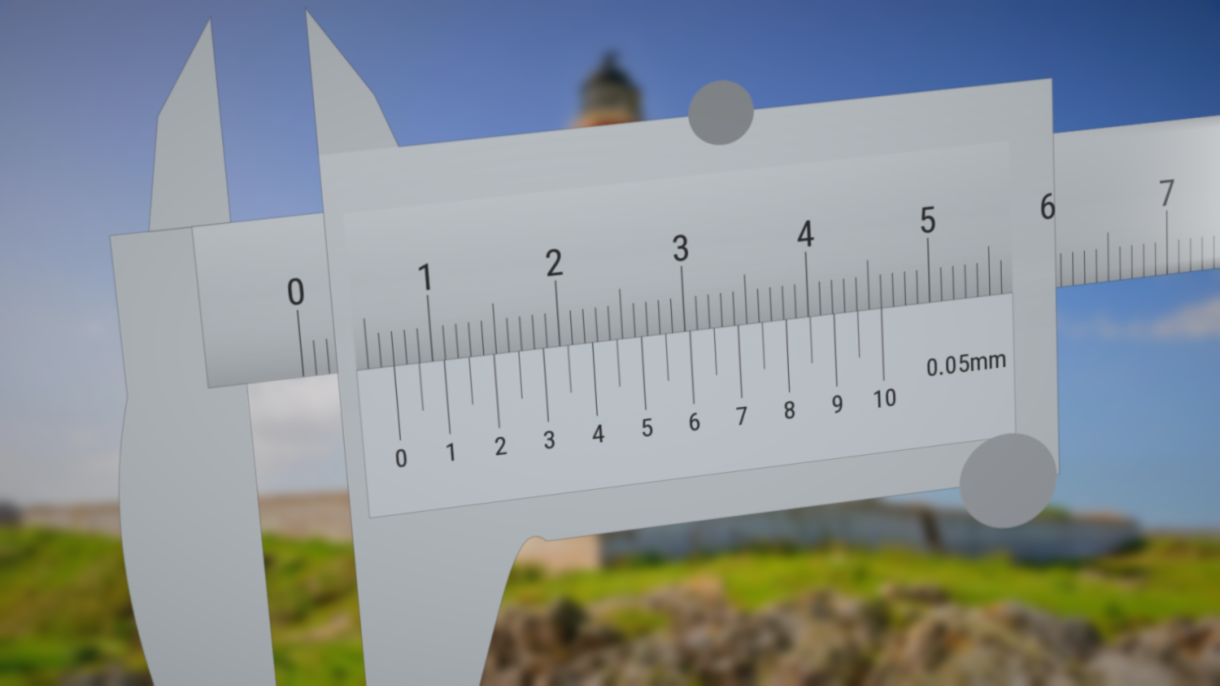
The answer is value=7.0 unit=mm
